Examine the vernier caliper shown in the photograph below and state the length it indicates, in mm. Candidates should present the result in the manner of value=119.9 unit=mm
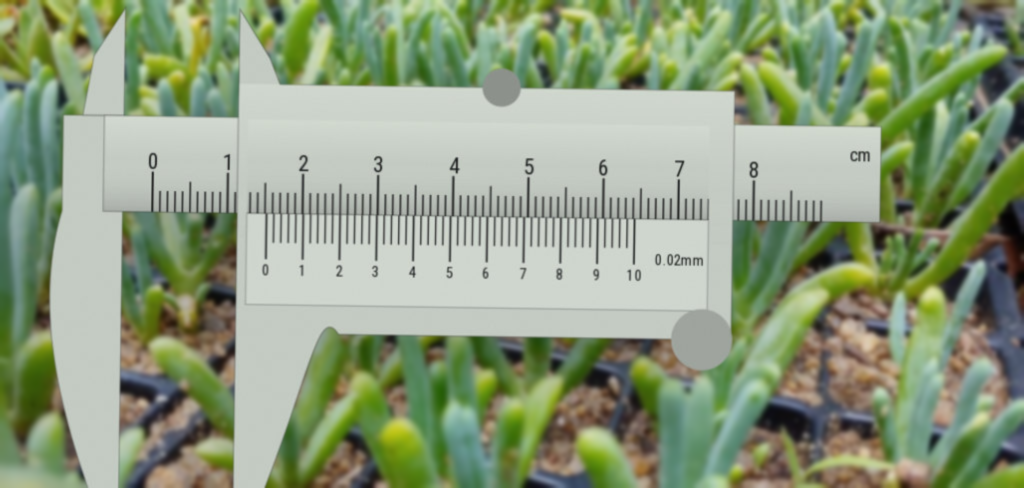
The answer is value=15.2 unit=mm
